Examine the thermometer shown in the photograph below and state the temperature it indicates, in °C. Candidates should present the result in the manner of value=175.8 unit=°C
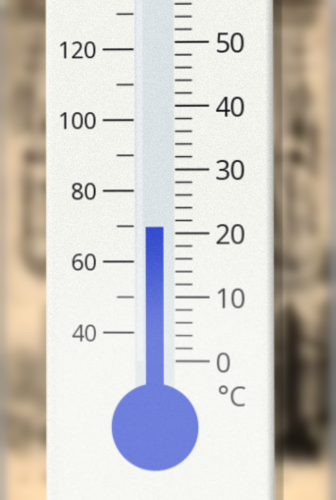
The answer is value=21 unit=°C
